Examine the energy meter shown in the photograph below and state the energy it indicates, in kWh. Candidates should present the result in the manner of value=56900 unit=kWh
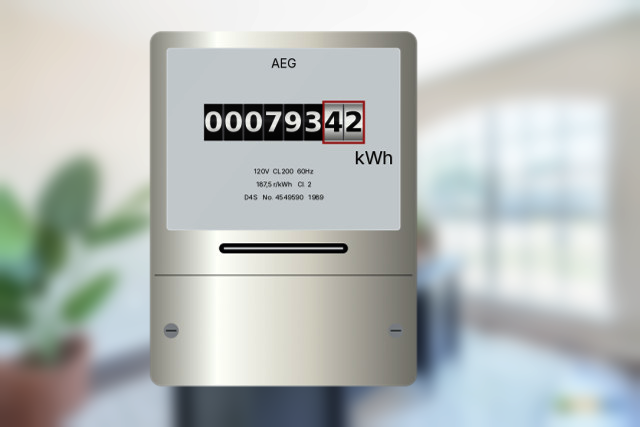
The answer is value=793.42 unit=kWh
